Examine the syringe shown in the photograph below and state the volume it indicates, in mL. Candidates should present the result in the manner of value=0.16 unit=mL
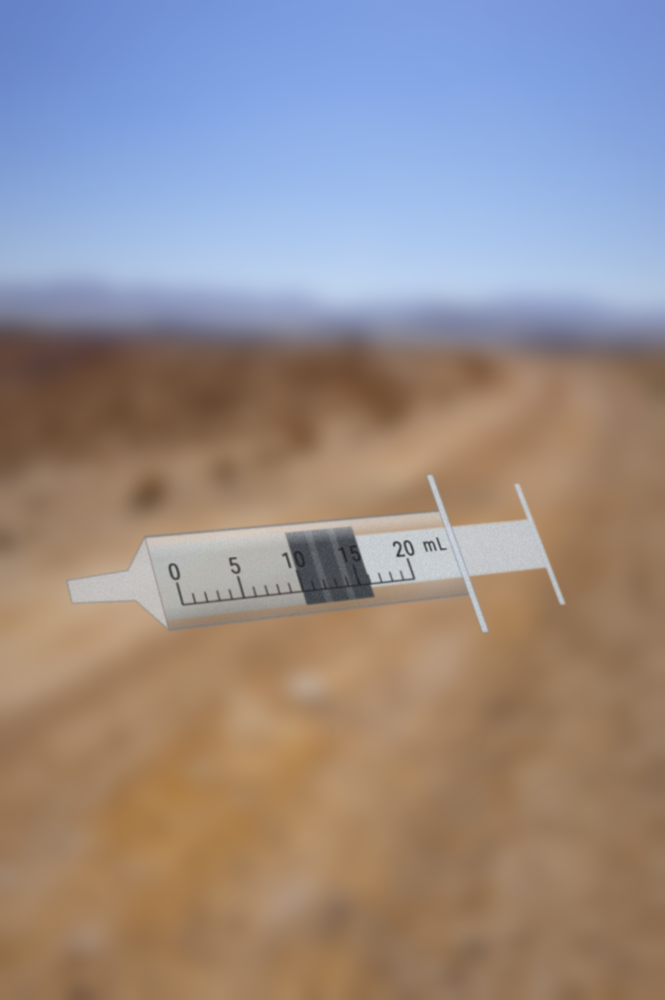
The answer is value=10 unit=mL
